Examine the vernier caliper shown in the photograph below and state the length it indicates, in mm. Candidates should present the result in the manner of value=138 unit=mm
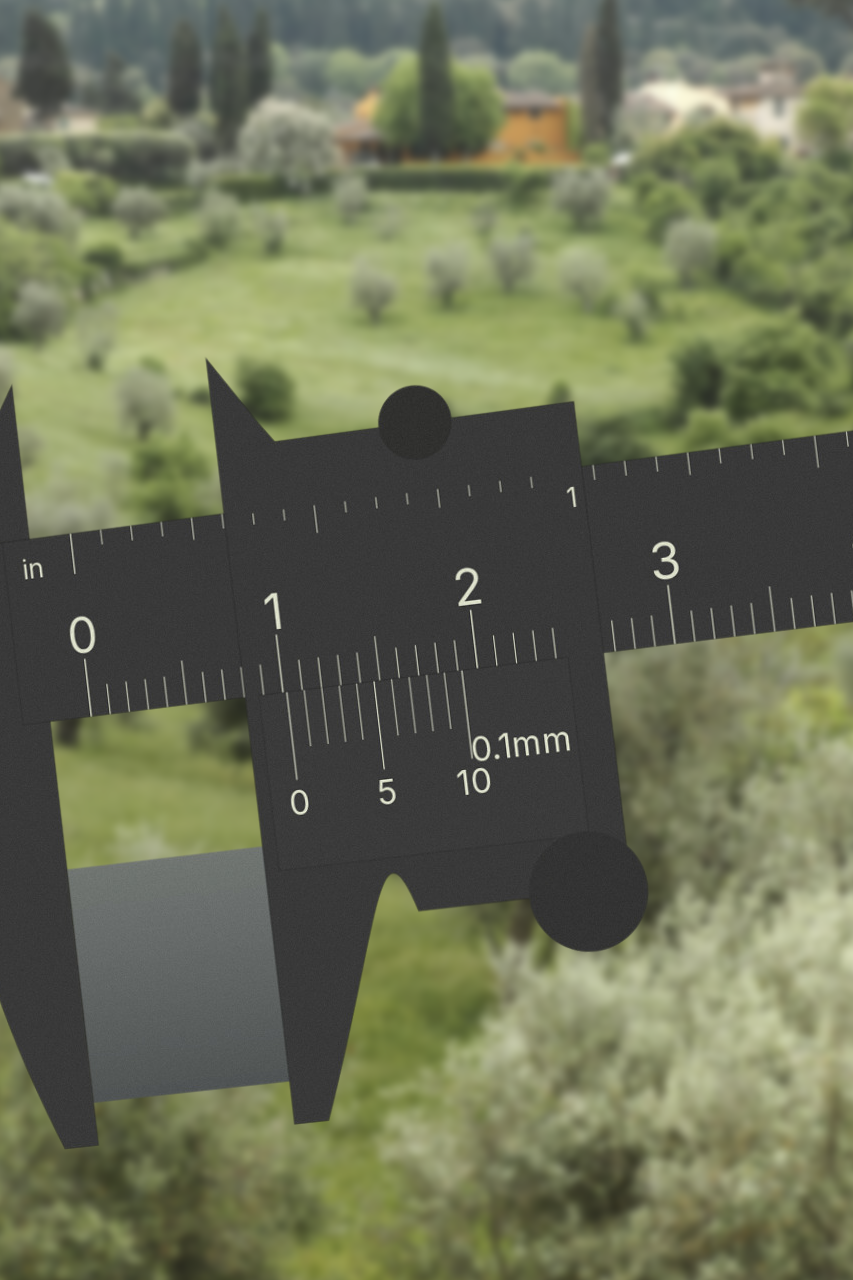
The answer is value=10.2 unit=mm
